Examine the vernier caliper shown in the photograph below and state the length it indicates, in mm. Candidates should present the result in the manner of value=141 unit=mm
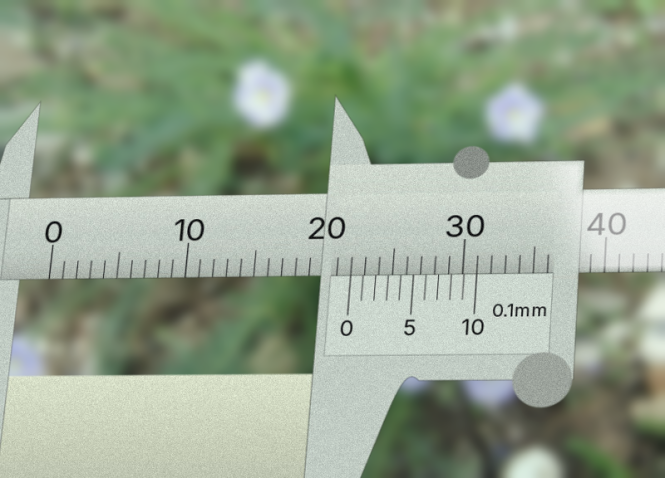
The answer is value=22.0 unit=mm
